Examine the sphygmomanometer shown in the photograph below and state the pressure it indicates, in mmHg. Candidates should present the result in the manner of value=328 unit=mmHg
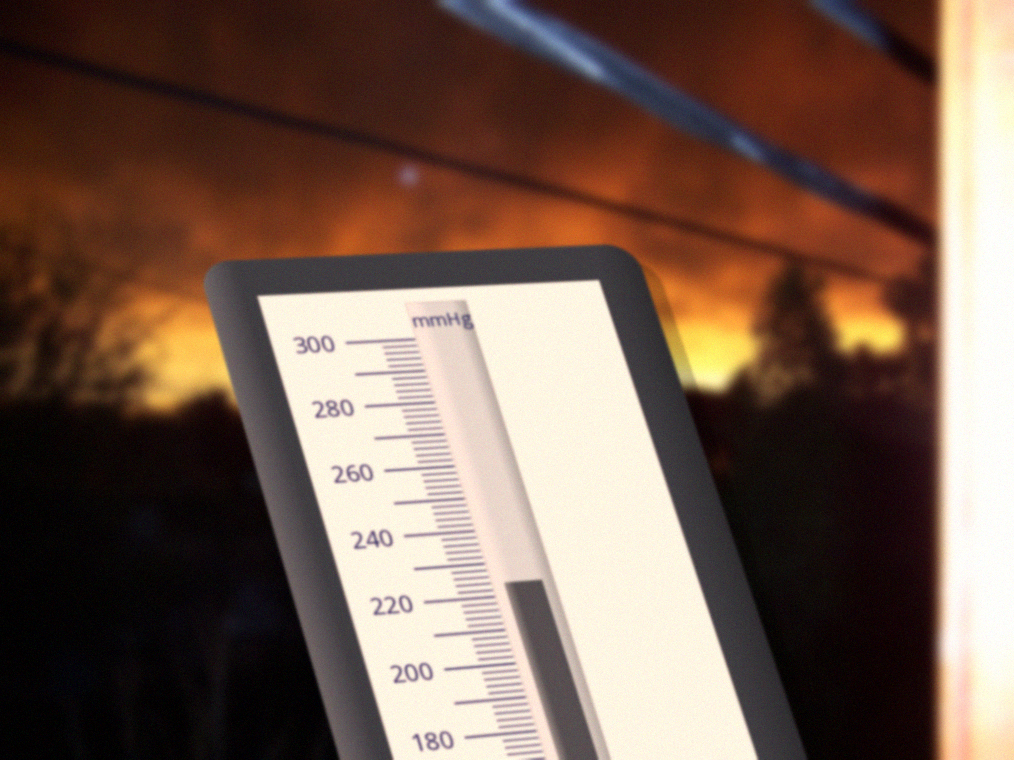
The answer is value=224 unit=mmHg
